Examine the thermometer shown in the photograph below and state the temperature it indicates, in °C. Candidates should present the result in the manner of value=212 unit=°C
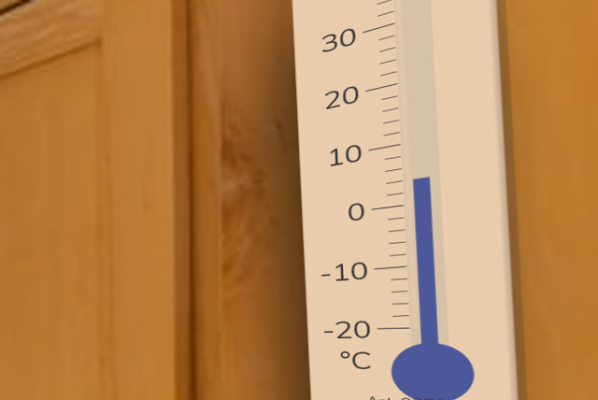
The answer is value=4 unit=°C
